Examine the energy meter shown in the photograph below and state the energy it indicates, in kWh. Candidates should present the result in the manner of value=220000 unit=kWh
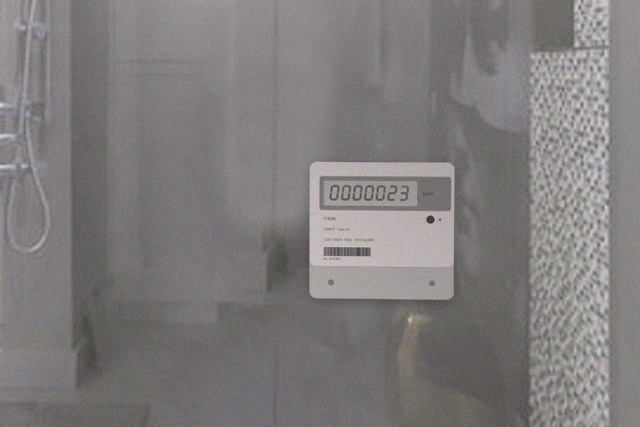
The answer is value=23 unit=kWh
